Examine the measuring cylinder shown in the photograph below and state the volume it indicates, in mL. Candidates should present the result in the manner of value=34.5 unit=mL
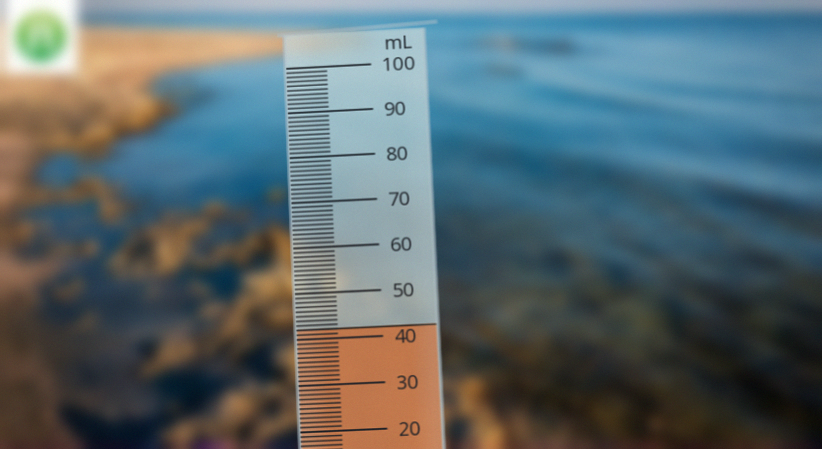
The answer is value=42 unit=mL
